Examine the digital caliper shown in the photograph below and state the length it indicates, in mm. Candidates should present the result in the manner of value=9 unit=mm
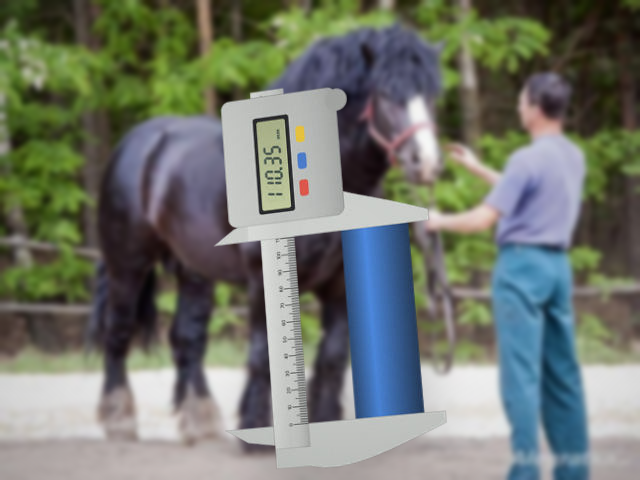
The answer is value=110.35 unit=mm
